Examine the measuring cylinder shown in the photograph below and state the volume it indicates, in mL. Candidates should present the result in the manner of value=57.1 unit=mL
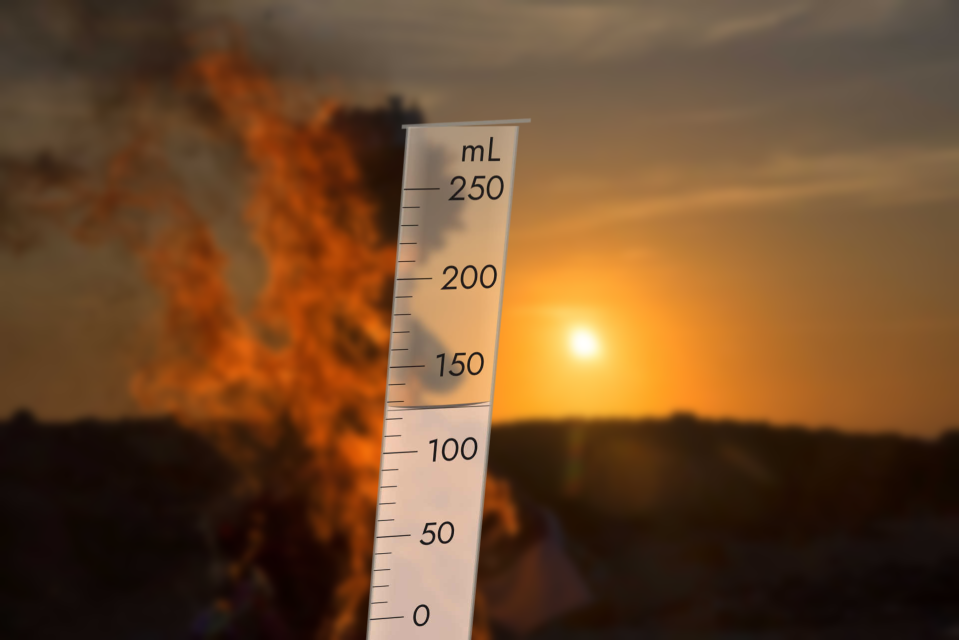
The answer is value=125 unit=mL
